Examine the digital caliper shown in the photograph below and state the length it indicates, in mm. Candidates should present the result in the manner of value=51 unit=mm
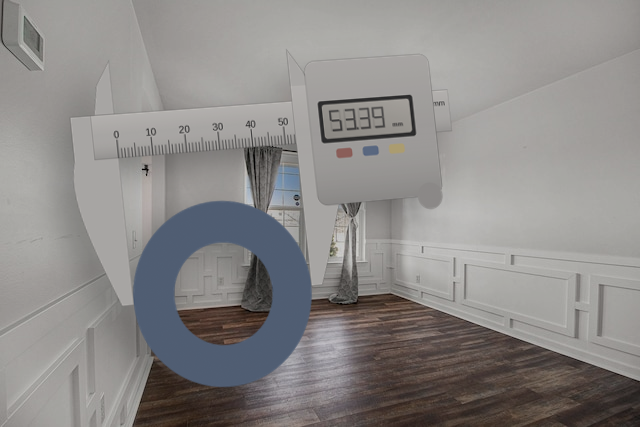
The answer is value=53.39 unit=mm
